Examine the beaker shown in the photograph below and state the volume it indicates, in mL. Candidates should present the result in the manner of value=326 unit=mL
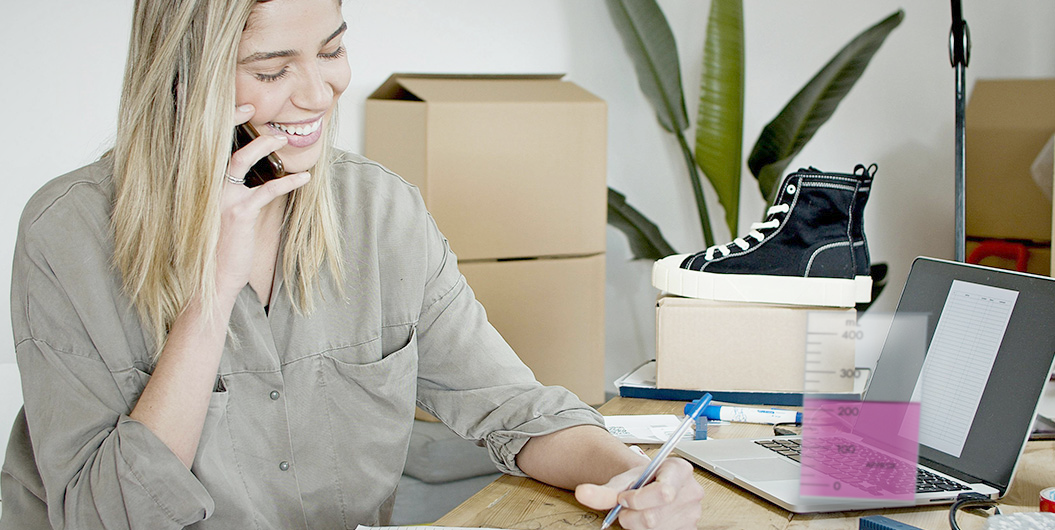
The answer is value=225 unit=mL
